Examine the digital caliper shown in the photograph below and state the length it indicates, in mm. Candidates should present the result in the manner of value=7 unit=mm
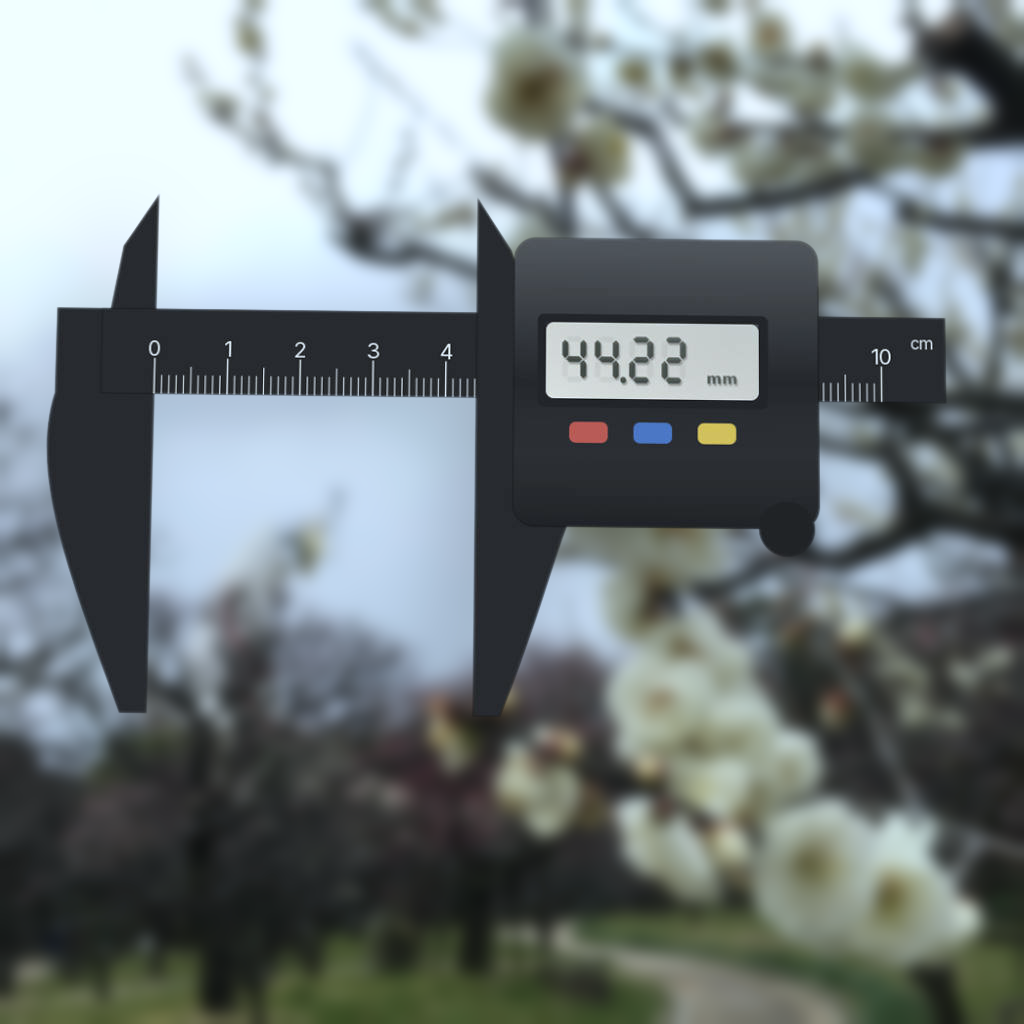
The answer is value=44.22 unit=mm
